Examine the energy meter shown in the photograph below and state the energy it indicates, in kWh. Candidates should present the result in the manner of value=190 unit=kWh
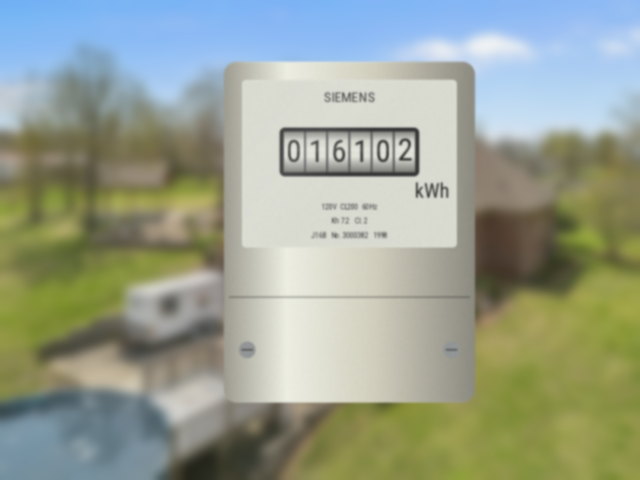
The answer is value=16102 unit=kWh
